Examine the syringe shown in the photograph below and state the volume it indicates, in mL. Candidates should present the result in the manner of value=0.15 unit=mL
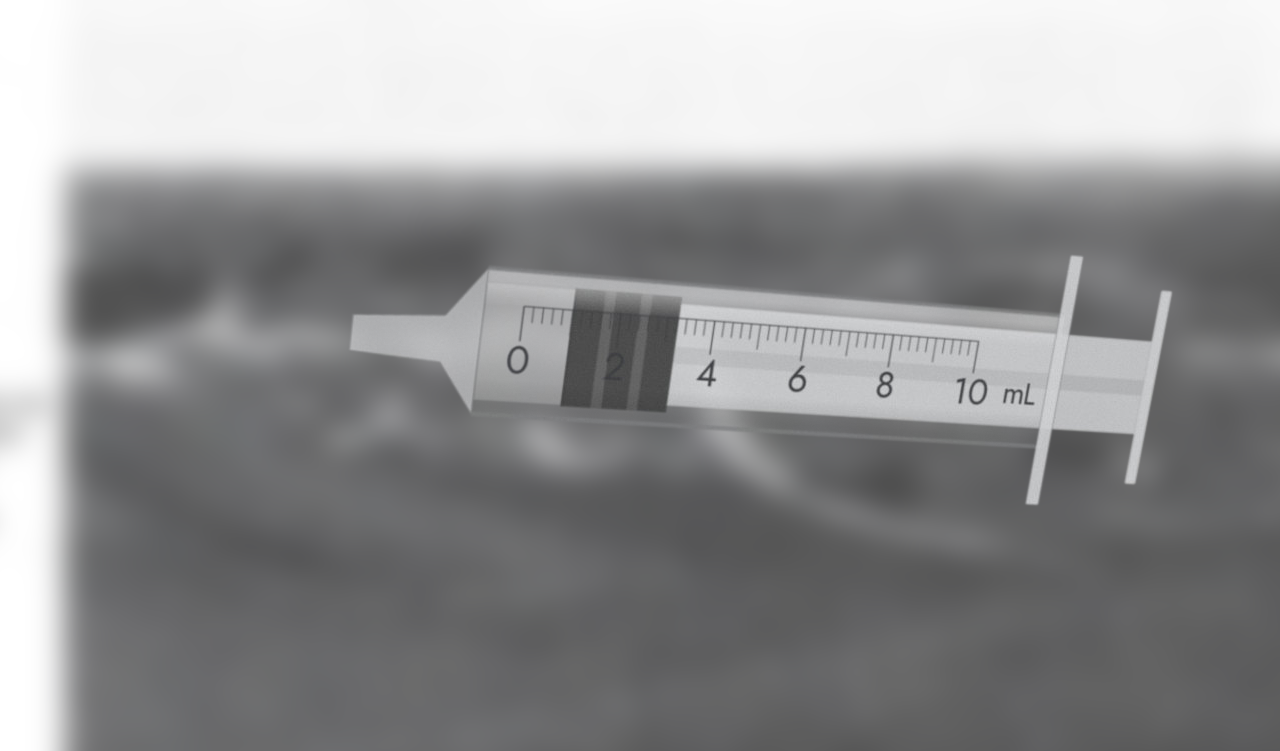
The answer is value=1 unit=mL
